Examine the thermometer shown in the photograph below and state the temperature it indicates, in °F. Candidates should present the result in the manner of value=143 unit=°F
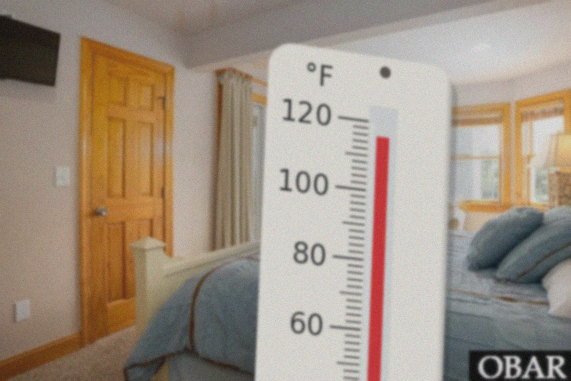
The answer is value=116 unit=°F
